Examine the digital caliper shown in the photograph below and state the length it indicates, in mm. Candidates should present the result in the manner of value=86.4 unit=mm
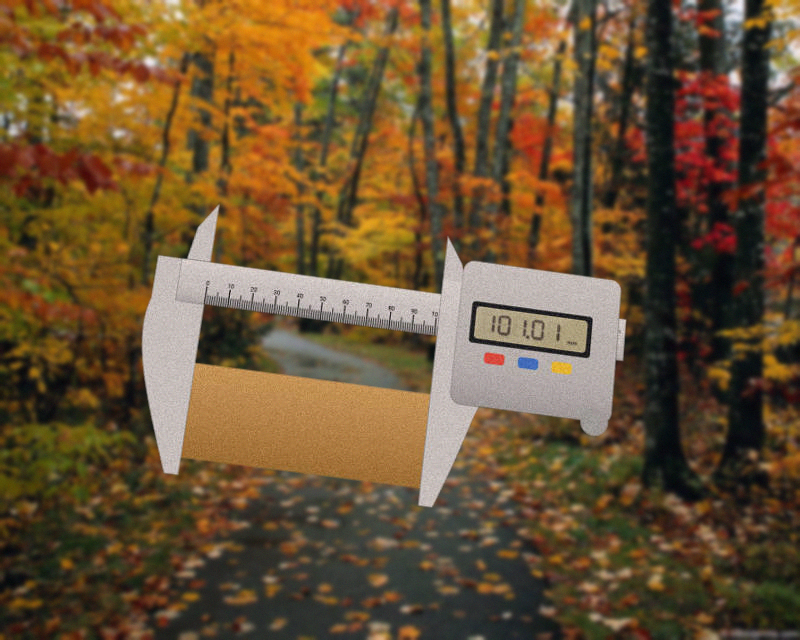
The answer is value=101.01 unit=mm
